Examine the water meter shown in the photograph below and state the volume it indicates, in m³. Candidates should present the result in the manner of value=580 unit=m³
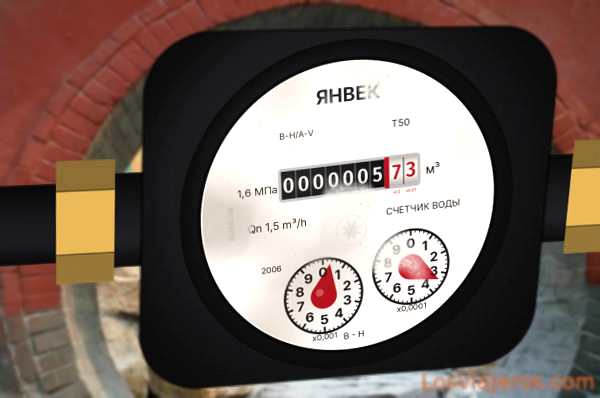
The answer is value=5.7303 unit=m³
